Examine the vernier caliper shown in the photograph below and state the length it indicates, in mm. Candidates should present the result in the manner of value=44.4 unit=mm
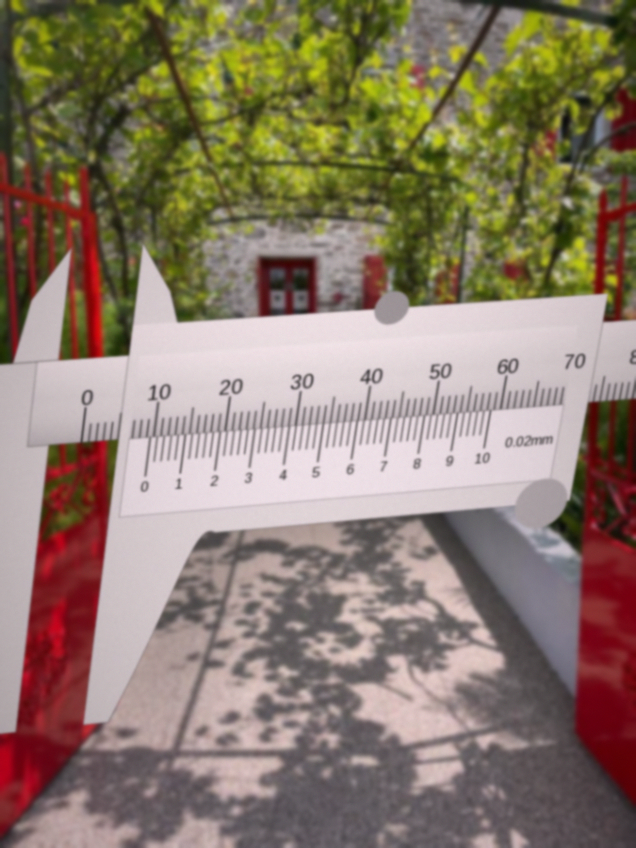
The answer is value=9.5 unit=mm
